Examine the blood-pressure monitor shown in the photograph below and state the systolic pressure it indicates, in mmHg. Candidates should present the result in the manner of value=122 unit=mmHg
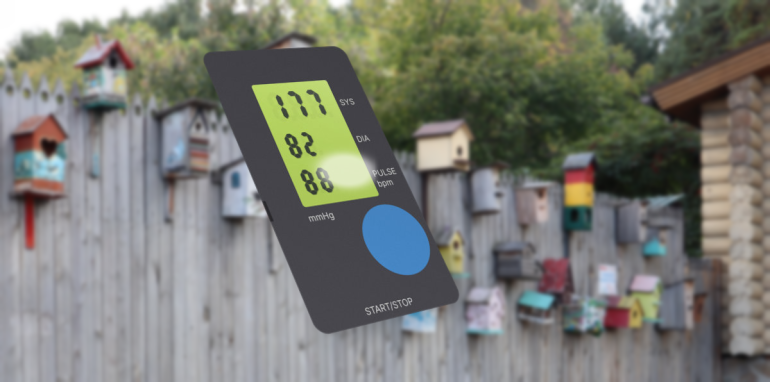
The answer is value=177 unit=mmHg
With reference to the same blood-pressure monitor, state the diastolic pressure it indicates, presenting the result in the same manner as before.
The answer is value=82 unit=mmHg
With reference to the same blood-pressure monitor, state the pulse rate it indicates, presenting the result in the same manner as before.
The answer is value=88 unit=bpm
